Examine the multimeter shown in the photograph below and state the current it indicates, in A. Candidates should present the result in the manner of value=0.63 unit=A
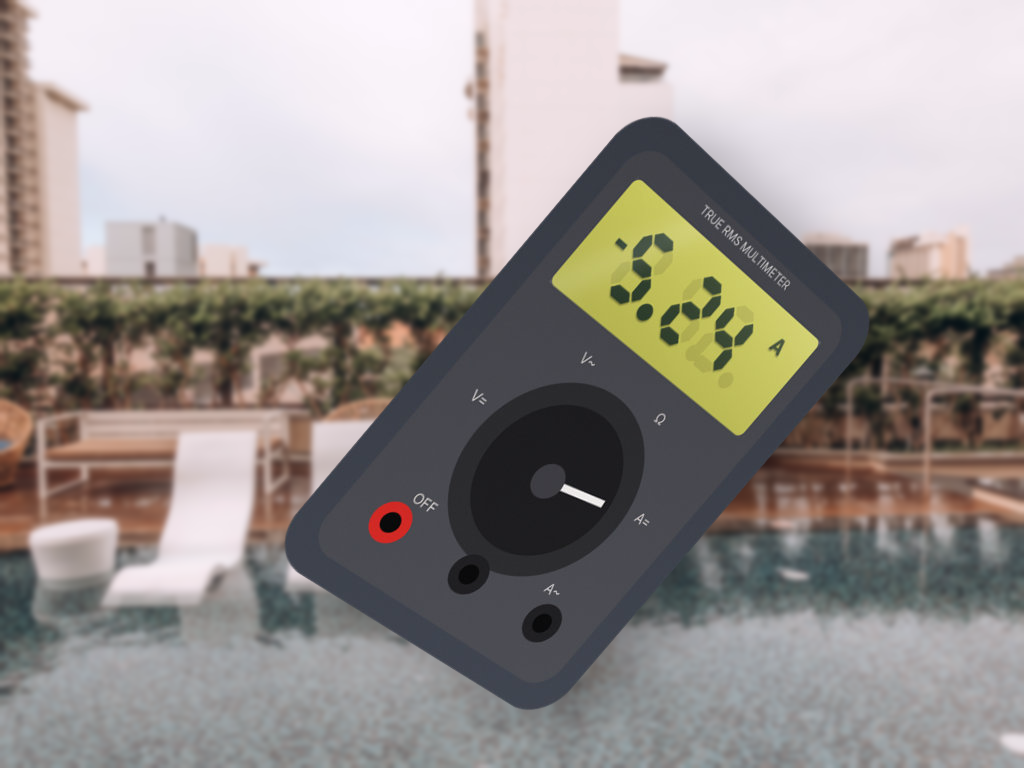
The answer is value=-5.24 unit=A
